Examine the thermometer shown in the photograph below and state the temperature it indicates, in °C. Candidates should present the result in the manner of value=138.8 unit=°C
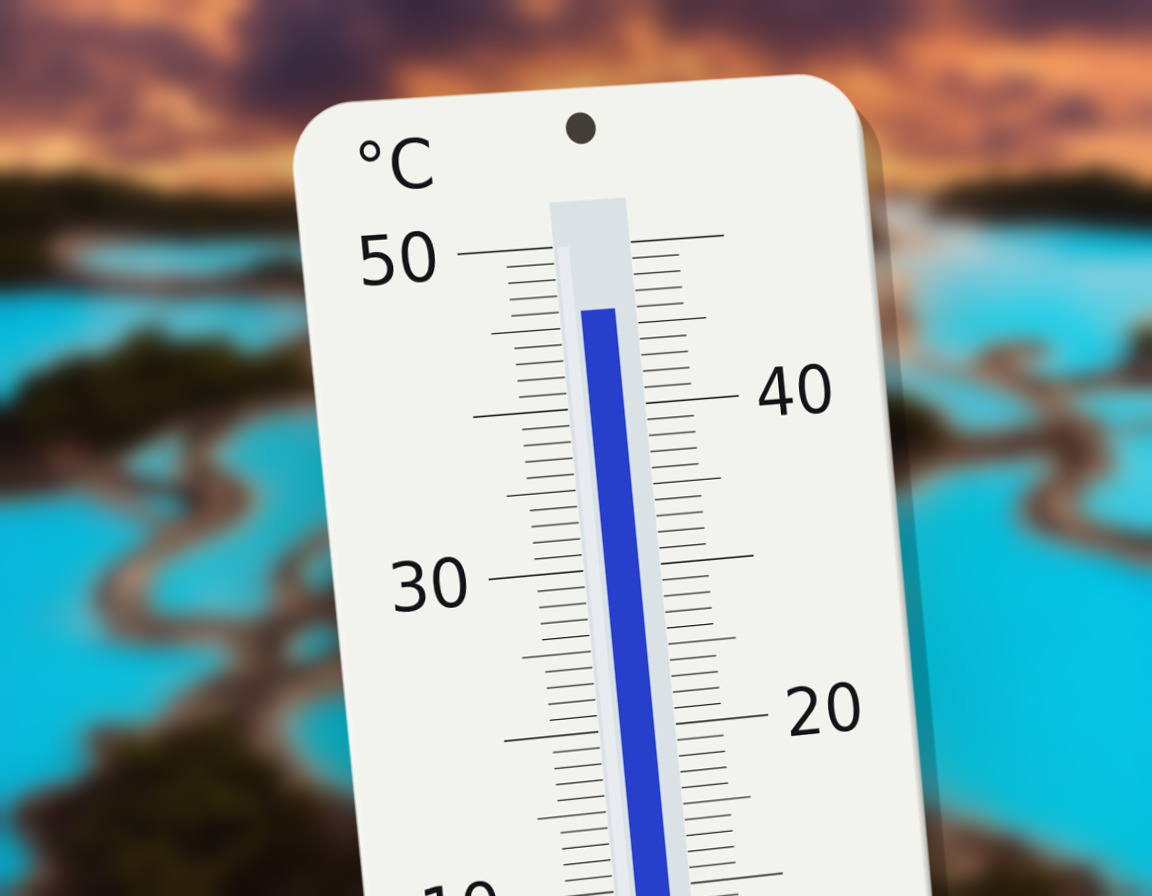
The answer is value=46 unit=°C
